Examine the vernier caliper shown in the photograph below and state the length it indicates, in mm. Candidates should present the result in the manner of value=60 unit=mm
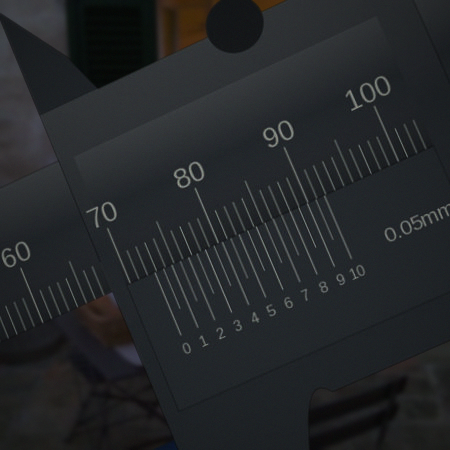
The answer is value=72.8 unit=mm
